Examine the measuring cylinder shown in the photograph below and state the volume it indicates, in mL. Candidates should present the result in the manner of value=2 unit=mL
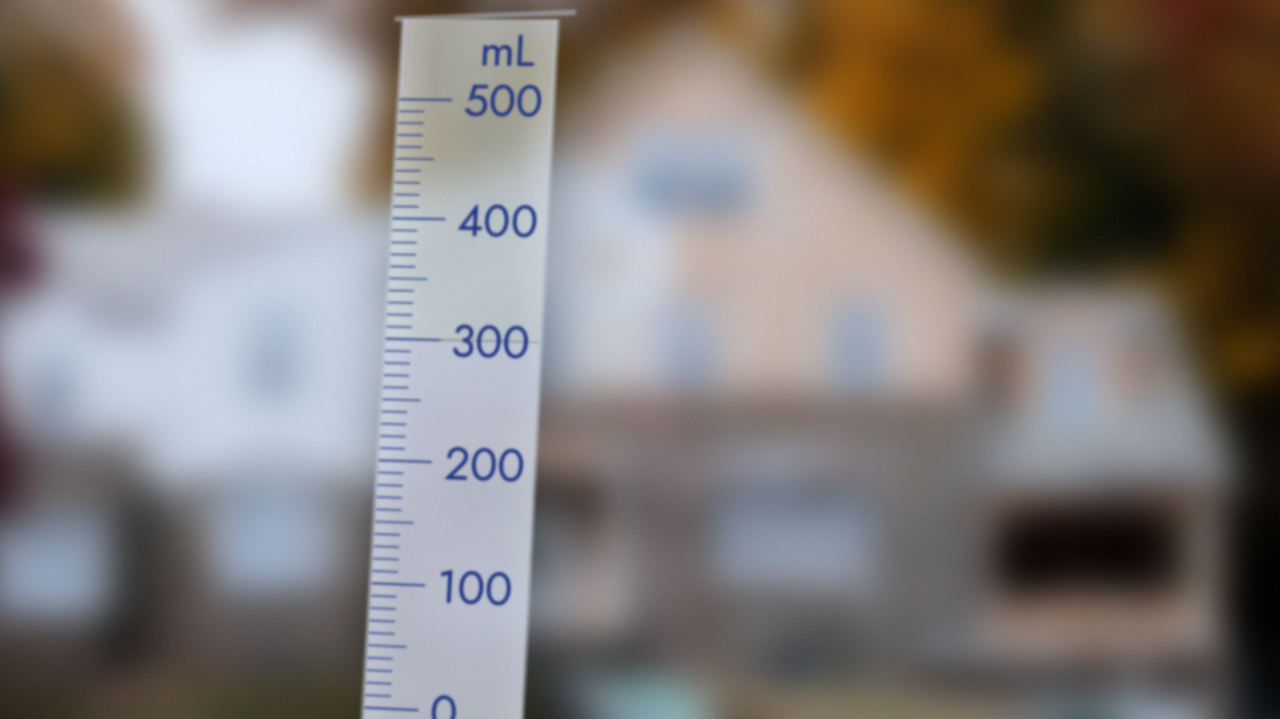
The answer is value=300 unit=mL
